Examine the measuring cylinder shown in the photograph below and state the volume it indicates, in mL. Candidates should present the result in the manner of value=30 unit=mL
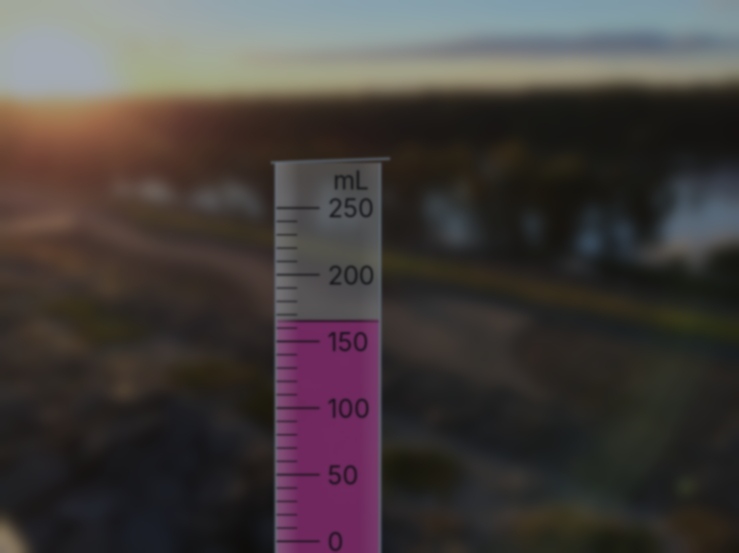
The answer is value=165 unit=mL
